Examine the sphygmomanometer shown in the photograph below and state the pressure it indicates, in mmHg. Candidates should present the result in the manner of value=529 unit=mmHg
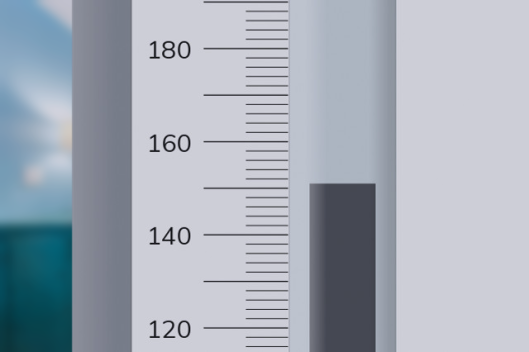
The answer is value=151 unit=mmHg
